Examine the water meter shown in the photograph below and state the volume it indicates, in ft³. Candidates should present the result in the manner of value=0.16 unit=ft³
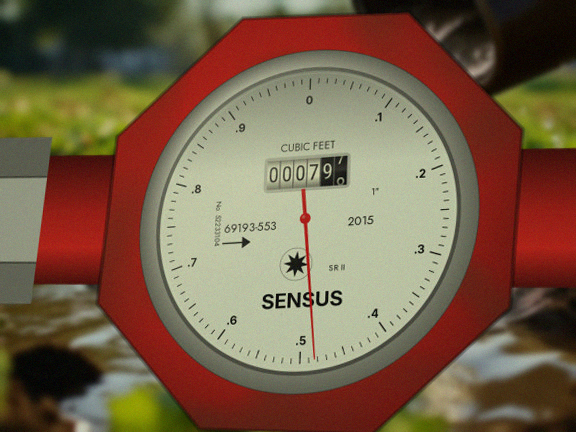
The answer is value=797.48 unit=ft³
